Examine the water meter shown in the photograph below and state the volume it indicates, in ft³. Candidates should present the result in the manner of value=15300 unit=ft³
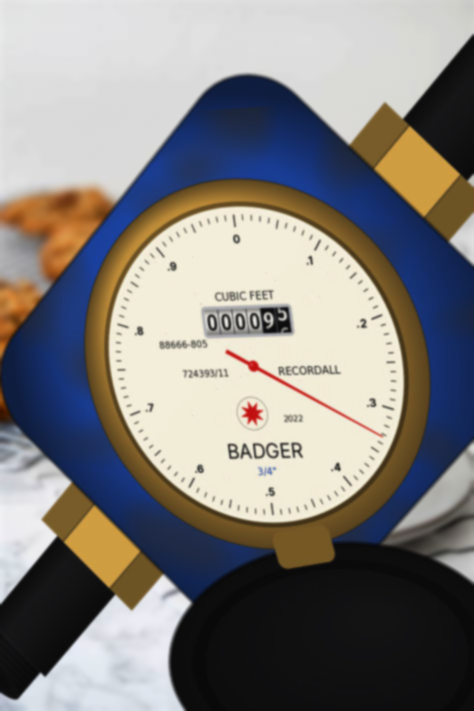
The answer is value=95.33 unit=ft³
